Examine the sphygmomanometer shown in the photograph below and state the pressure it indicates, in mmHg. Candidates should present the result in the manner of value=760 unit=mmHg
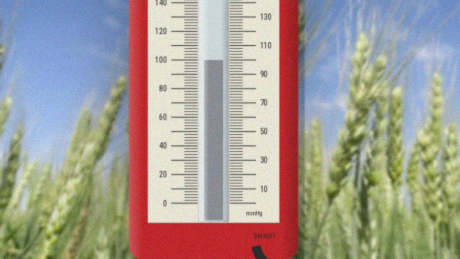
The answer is value=100 unit=mmHg
